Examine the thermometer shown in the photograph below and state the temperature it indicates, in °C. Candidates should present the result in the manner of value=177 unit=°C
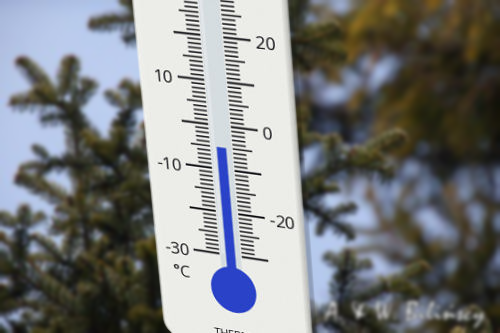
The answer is value=-5 unit=°C
